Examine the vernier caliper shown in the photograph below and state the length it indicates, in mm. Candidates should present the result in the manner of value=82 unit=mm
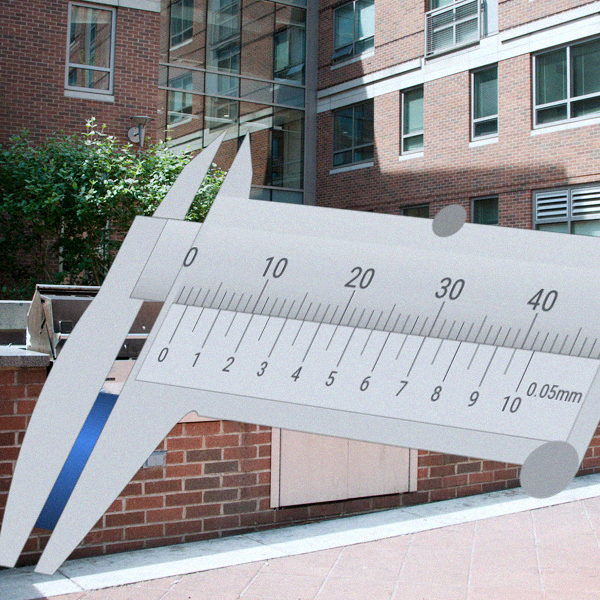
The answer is value=2.4 unit=mm
